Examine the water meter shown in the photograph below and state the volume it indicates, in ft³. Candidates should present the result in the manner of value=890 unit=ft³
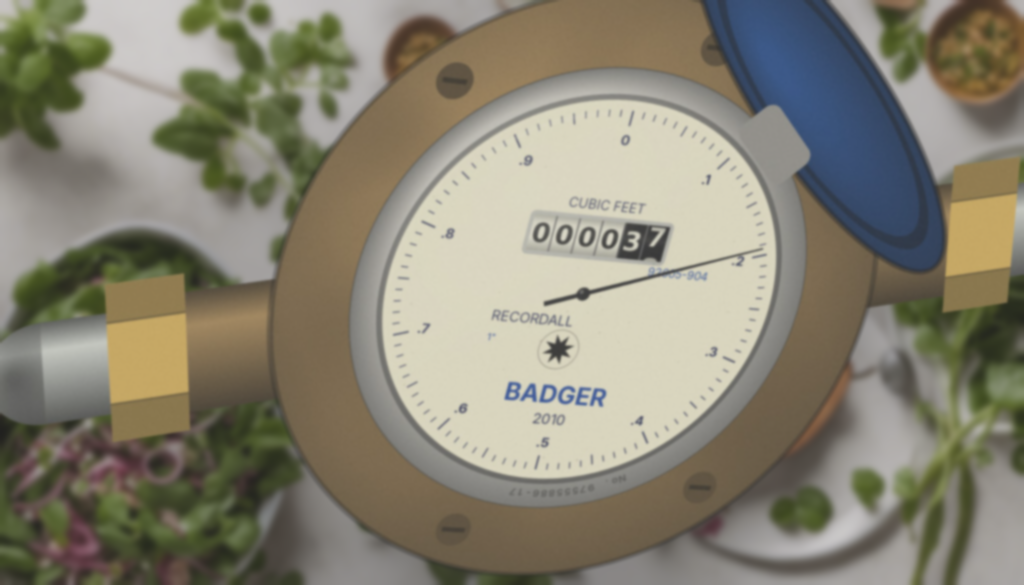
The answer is value=37.19 unit=ft³
